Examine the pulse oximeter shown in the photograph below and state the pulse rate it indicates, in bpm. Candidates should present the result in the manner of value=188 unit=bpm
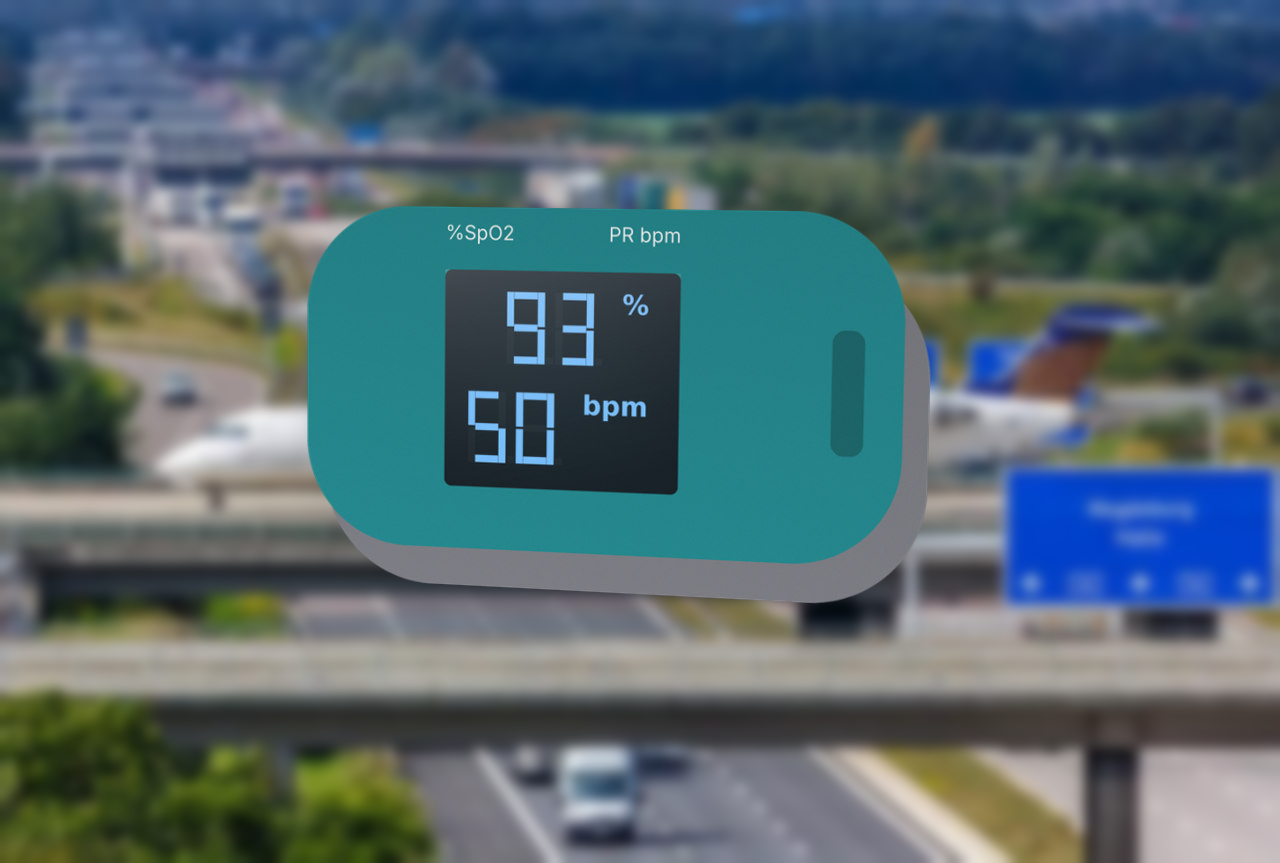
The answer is value=50 unit=bpm
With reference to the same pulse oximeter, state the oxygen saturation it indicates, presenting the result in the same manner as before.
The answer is value=93 unit=%
